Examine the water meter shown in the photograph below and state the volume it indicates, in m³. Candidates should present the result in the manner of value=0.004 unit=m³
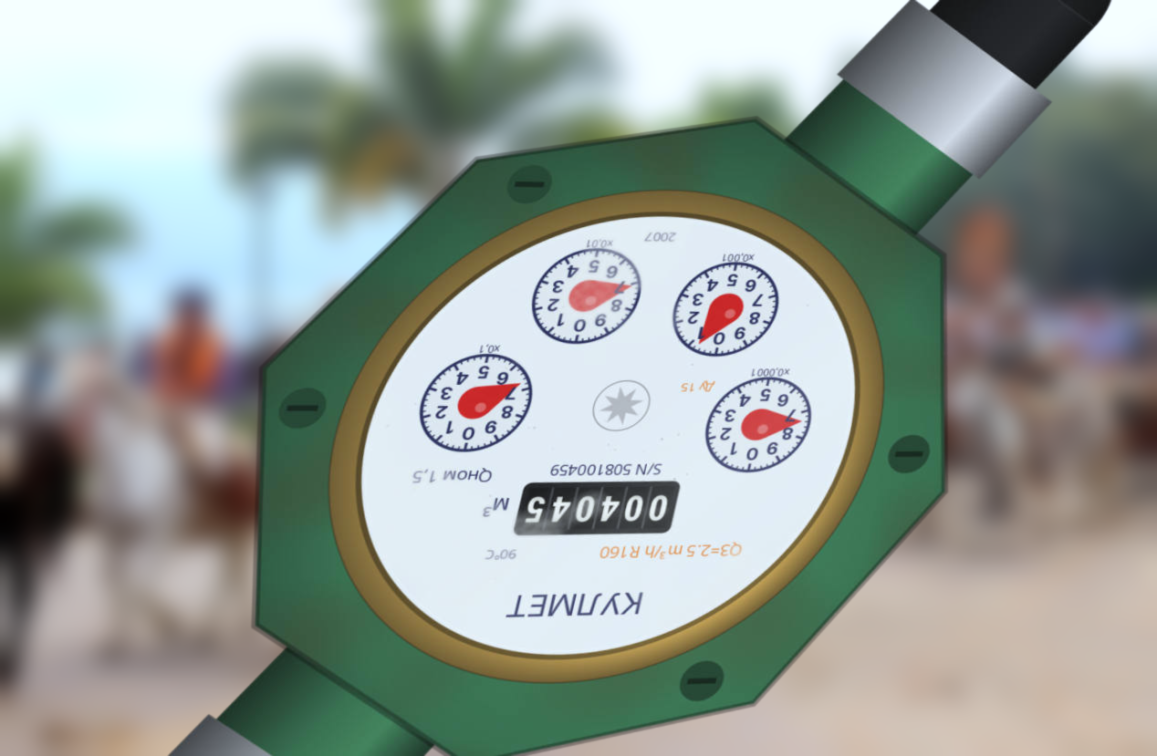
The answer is value=4045.6707 unit=m³
